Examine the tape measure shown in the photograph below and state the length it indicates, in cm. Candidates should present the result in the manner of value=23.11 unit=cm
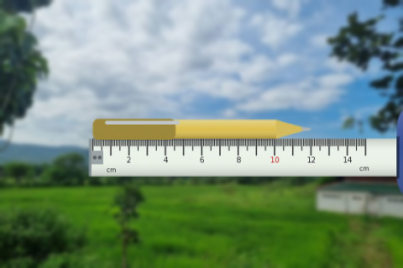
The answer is value=12 unit=cm
